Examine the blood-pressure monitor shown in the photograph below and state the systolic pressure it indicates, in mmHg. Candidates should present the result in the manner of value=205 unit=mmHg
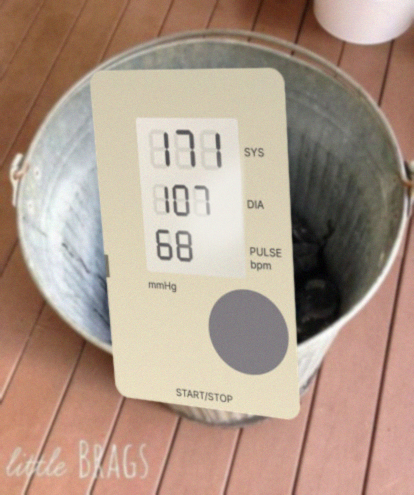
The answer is value=171 unit=mmHg
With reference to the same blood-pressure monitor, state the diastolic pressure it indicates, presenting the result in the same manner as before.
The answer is value=107 unit=mmHg
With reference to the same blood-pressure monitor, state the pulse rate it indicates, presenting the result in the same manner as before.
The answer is value=68 unit=bpm
